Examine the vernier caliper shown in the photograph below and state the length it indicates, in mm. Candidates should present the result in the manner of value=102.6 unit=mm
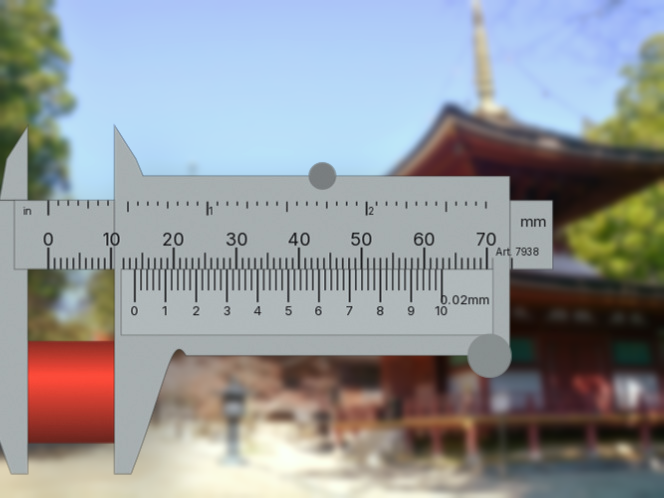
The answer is value=13.8 unit=mm
